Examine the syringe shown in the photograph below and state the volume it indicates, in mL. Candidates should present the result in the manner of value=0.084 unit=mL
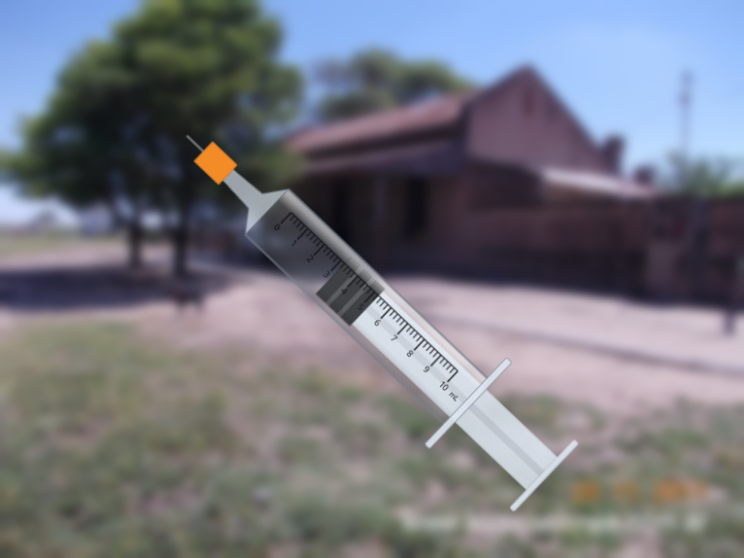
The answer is value=3.2 unit=mL
